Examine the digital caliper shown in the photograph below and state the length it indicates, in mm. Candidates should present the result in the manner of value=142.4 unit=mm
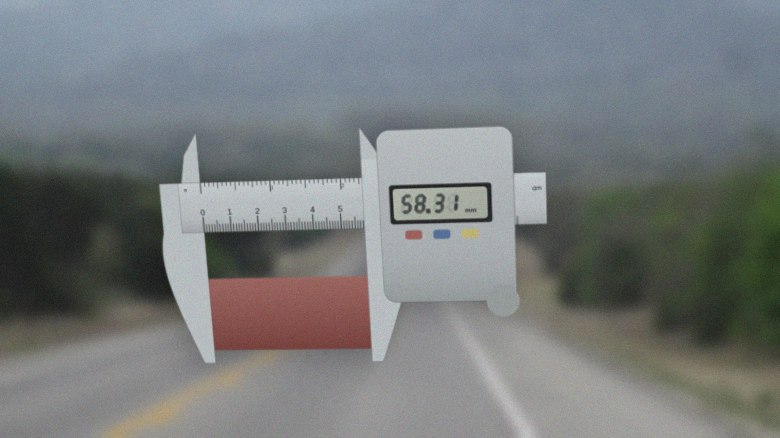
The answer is value=58.31 unit=mm
